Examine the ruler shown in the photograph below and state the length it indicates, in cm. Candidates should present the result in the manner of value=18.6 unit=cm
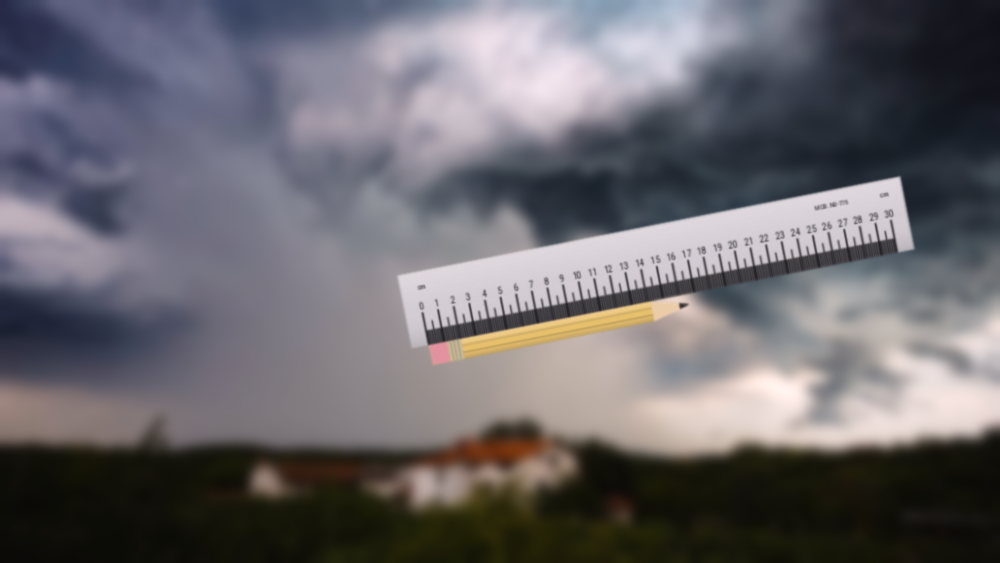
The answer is value=16.5 unit=cm
